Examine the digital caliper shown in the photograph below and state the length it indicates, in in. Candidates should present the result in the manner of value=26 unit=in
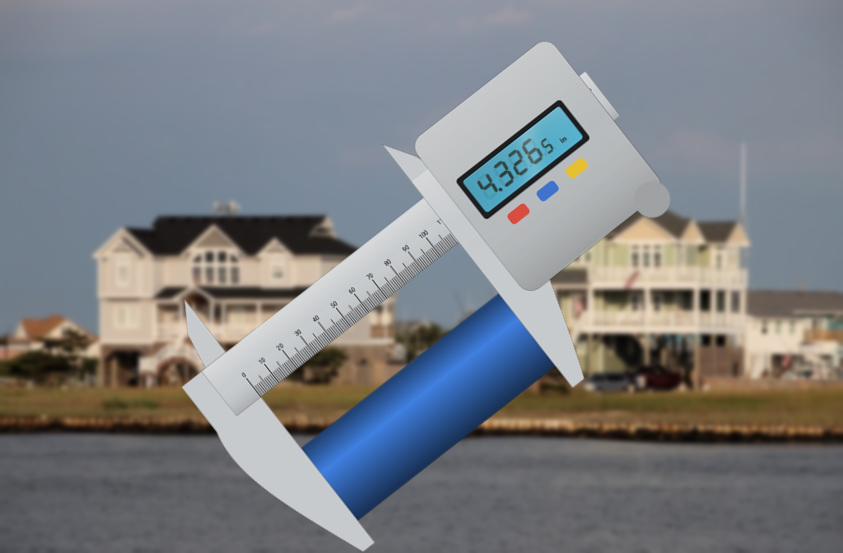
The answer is value=4.3265 unit=in
